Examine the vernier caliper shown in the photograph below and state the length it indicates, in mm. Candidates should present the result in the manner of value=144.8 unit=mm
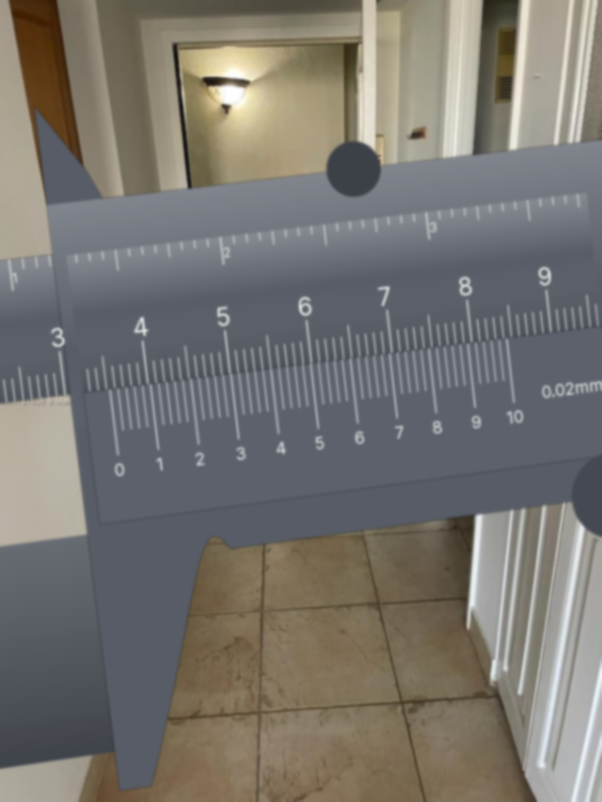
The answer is value=35.4 unit=mm
